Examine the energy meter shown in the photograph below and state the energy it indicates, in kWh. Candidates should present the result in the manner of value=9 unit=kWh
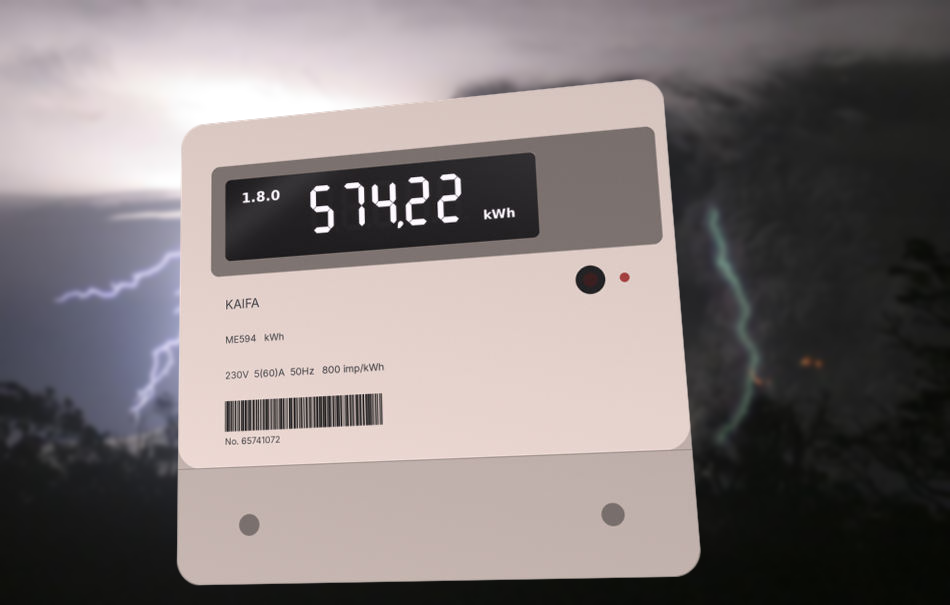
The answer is value=574.22 unit=kWh
